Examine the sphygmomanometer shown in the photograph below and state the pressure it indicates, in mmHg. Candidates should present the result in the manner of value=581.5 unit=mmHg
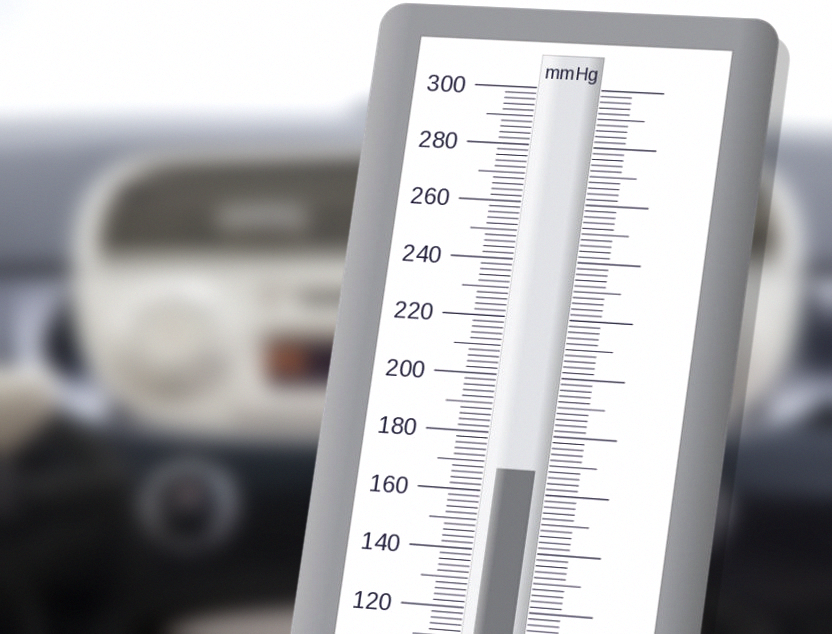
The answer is value=168 unit=mmHg
